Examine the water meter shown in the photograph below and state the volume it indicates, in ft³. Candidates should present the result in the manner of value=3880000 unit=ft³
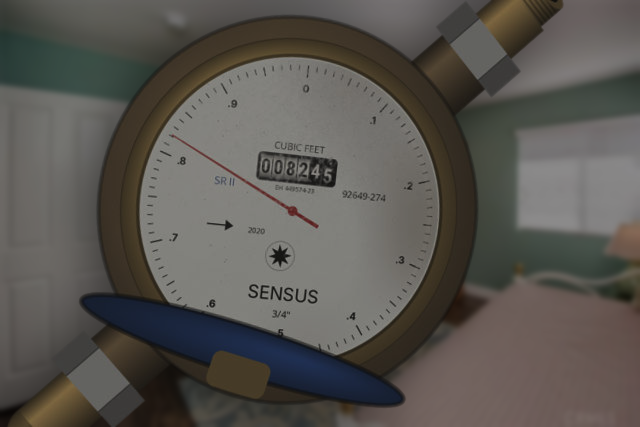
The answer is value=8244.82 unit=ft³
